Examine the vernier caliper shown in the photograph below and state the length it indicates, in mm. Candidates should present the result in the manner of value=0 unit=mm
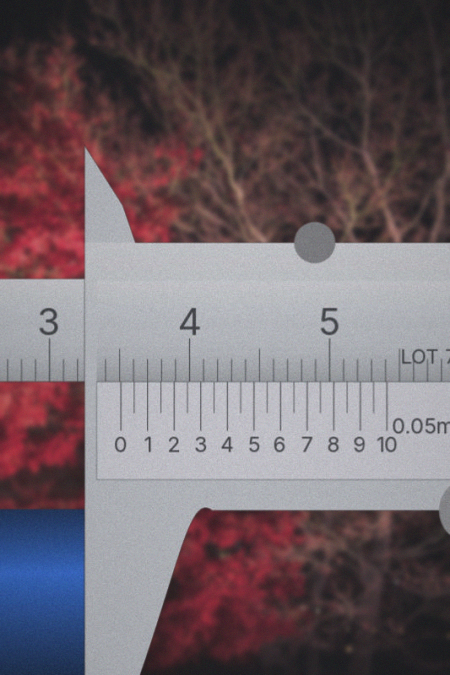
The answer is value=35.1 unit=mm
